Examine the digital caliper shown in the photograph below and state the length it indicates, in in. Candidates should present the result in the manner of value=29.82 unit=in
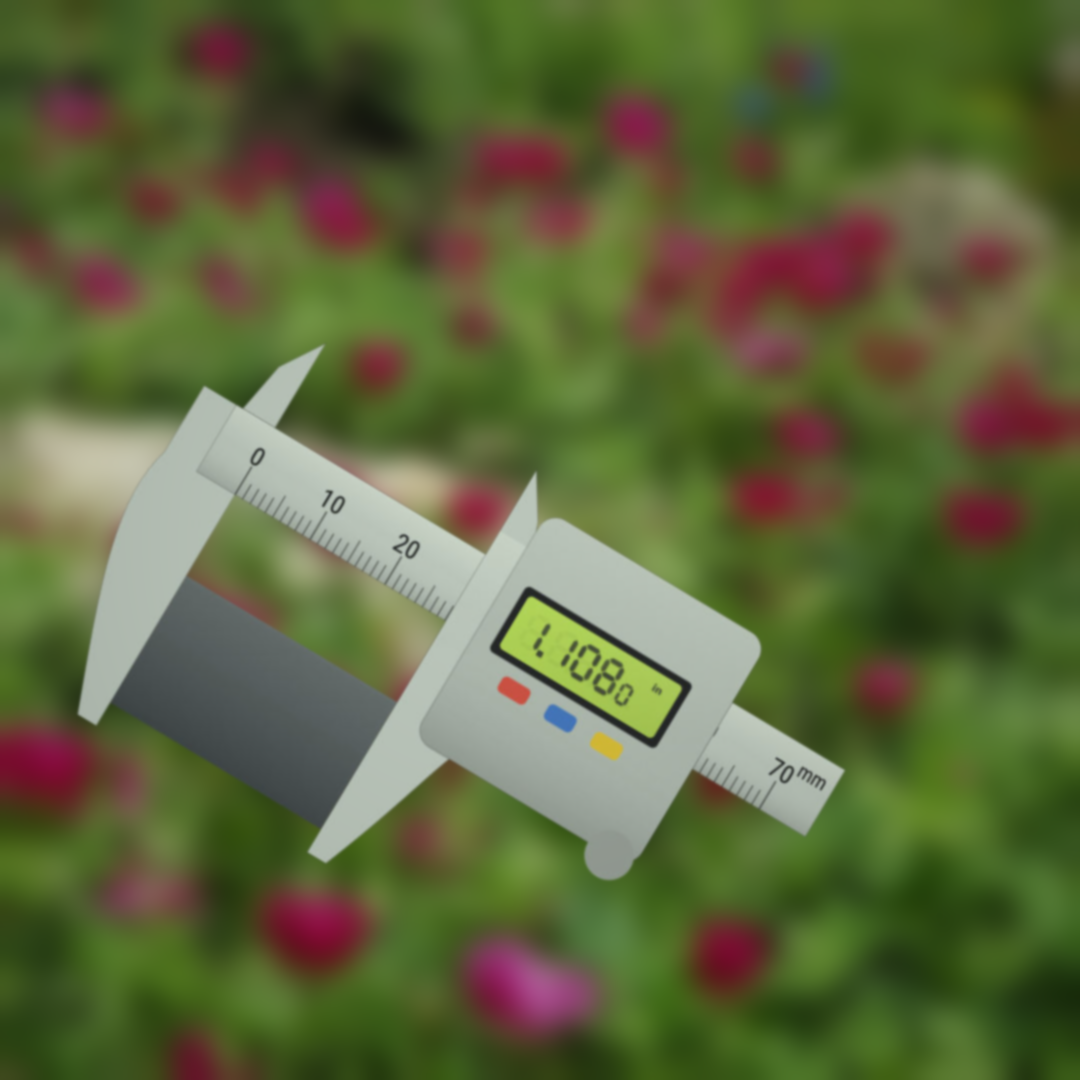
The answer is value=1.1080 unit=in
